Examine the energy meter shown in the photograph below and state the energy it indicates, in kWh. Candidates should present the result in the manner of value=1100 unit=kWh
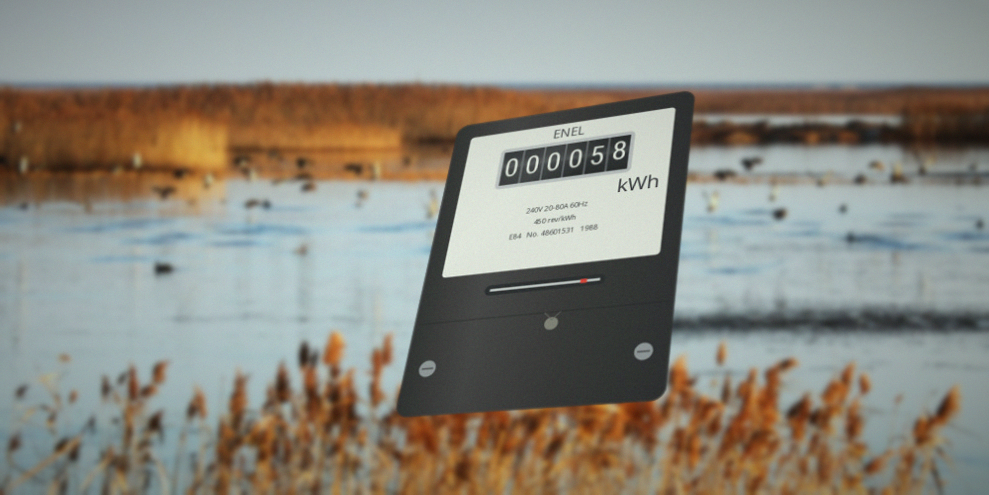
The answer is value=58 unit=kWh
